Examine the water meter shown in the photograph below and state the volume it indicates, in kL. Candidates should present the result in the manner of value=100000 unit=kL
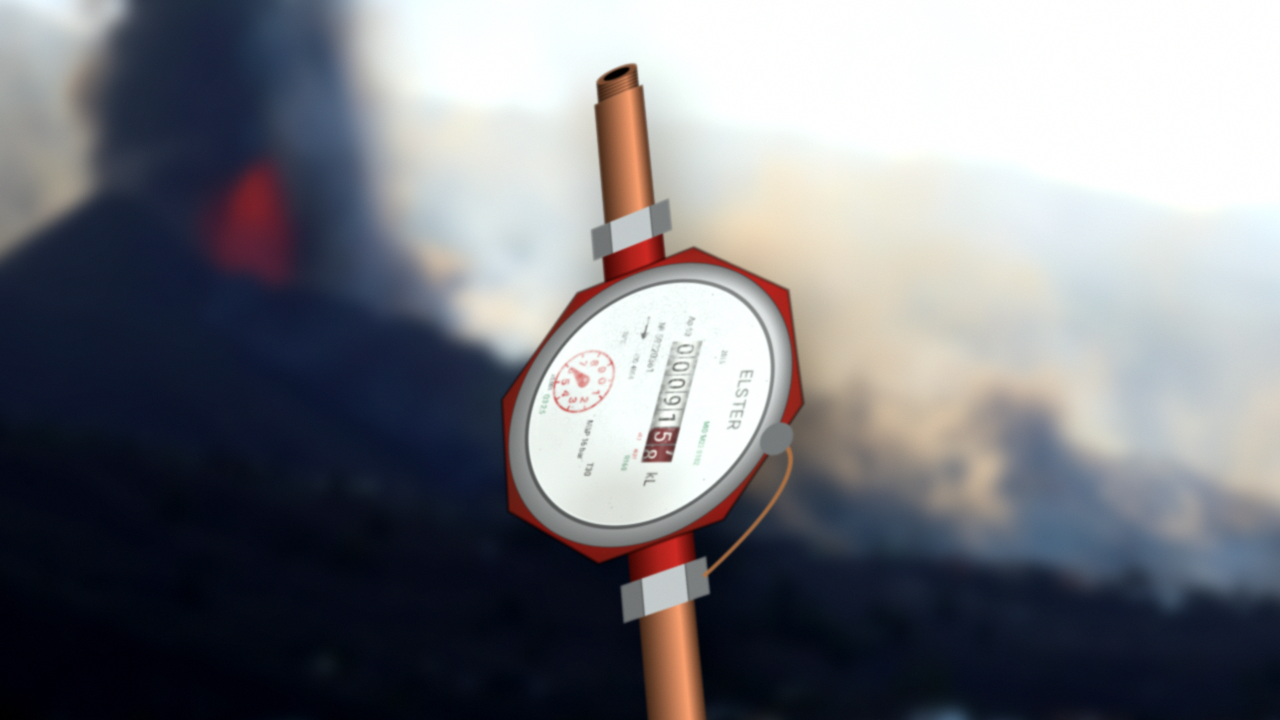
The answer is value=91.576 unit=kL
